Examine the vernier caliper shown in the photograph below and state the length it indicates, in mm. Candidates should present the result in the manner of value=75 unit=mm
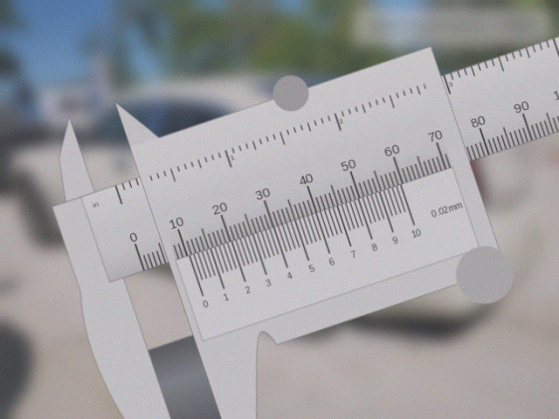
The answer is value=10.5 unit=mm
